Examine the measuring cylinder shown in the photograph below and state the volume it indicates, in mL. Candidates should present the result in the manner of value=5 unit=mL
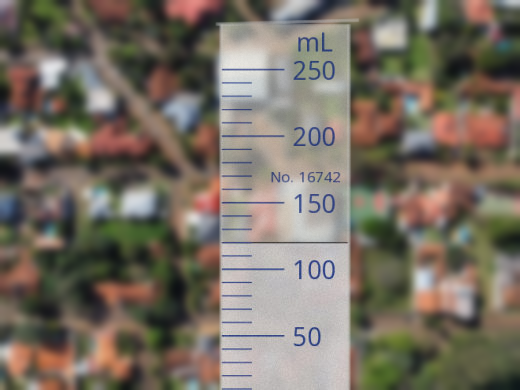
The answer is value=120 unit=mL
